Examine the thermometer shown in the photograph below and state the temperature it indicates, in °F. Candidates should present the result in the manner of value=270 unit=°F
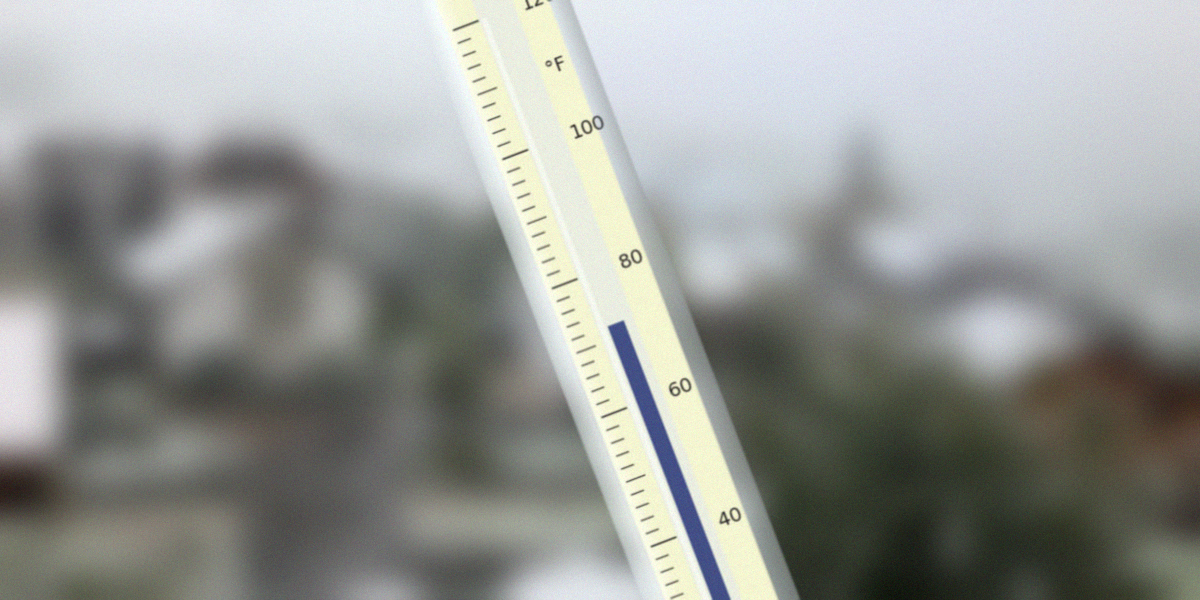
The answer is value=72 unit=°F
